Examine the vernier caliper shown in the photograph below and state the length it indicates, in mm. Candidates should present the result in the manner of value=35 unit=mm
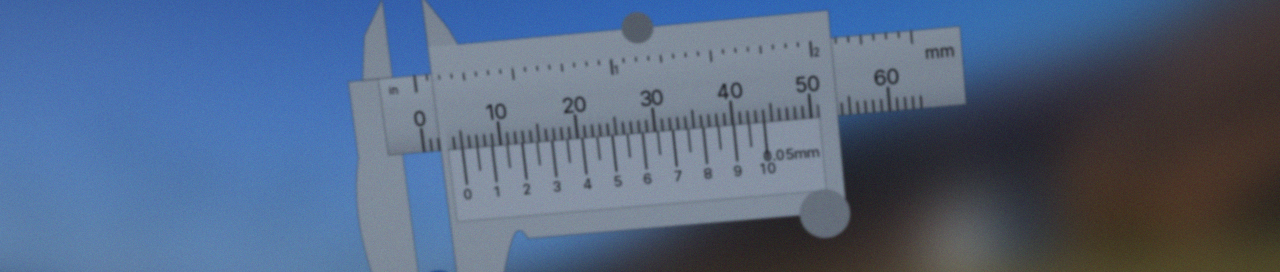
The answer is value=5.0 unit=mm
